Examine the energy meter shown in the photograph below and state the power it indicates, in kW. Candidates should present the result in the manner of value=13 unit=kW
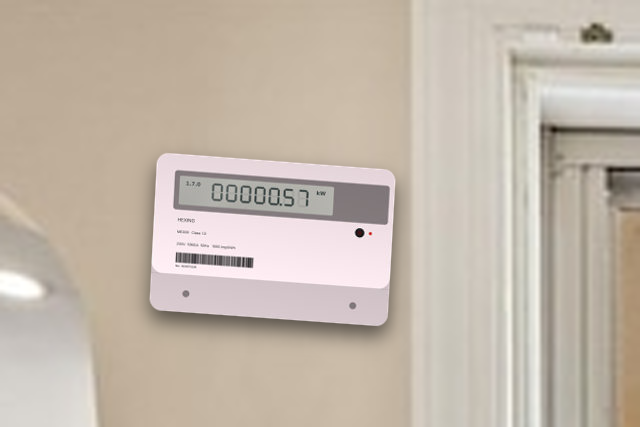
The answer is value=0.57 unit=kW
